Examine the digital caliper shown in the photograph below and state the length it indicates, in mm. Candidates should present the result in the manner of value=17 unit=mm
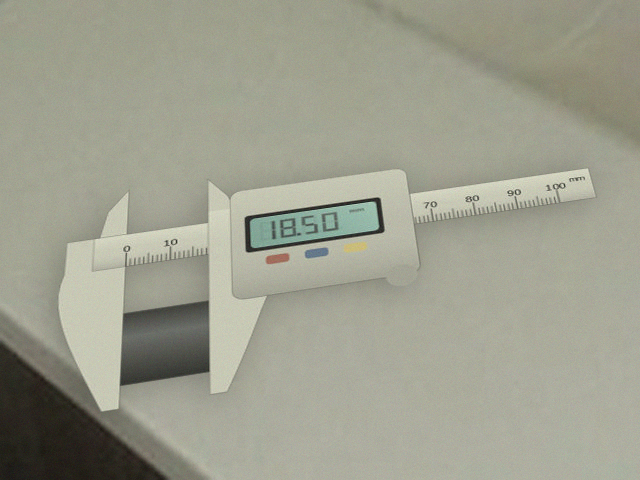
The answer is value=18.50 unit=mm
